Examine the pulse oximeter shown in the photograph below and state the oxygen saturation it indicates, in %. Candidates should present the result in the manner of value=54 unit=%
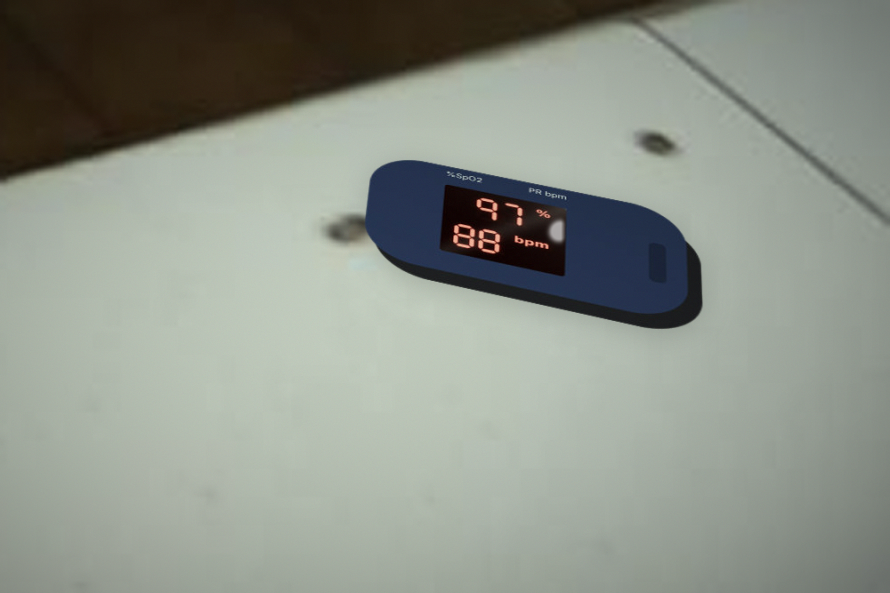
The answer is value=97 unit=%
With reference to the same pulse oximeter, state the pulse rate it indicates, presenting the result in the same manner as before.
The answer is value=88 unit=bpm
